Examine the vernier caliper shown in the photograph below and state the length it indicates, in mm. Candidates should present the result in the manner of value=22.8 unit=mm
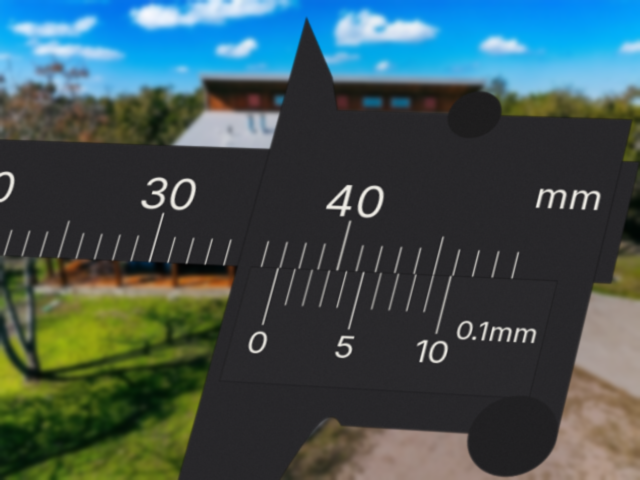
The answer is value=36.9 unit=mm
